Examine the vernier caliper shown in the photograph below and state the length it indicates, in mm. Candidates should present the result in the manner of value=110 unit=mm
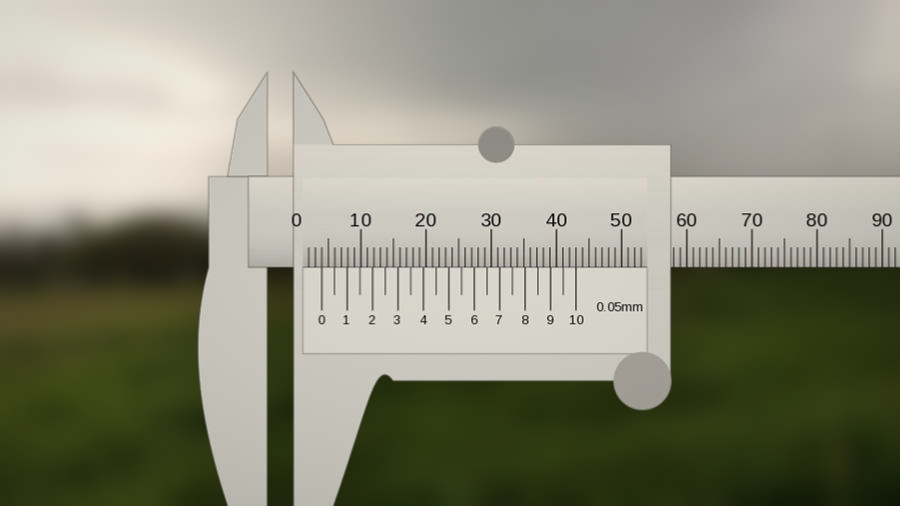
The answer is value=4.0 unit=mm
